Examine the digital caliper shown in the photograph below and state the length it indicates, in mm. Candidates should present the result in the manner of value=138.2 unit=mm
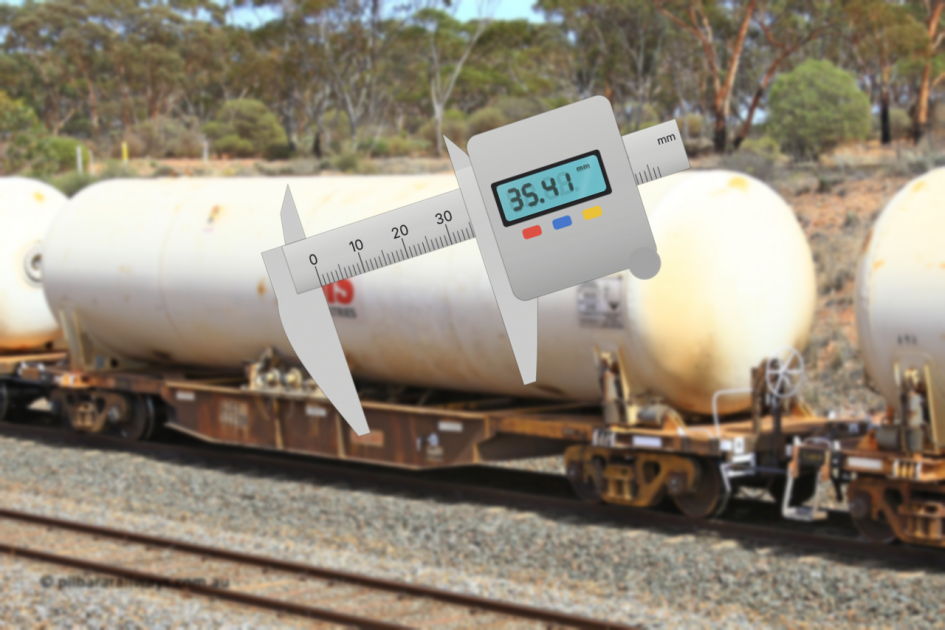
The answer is value=35.41 unit=mm
